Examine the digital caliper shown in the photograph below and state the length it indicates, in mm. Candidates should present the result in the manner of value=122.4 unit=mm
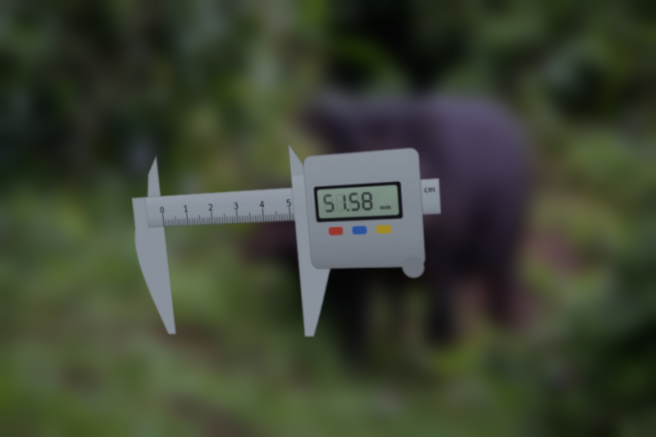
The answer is value=51.58 unit=mm
